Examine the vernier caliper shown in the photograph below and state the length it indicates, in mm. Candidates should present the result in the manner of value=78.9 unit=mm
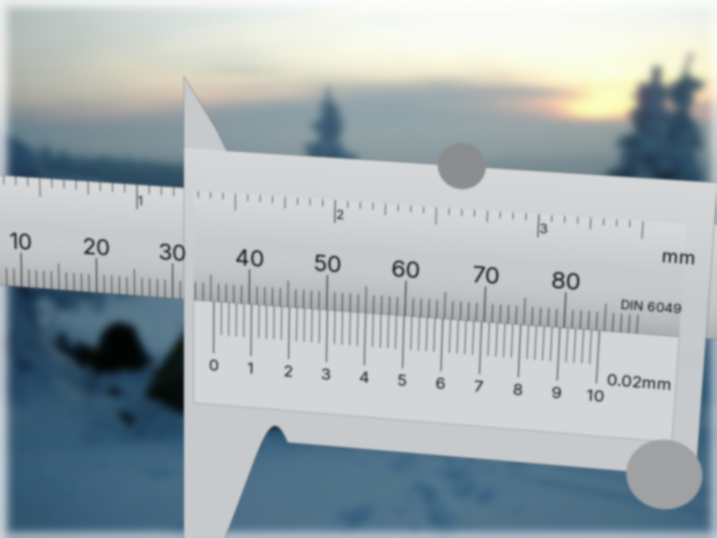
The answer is value=35.4 unit=mm
